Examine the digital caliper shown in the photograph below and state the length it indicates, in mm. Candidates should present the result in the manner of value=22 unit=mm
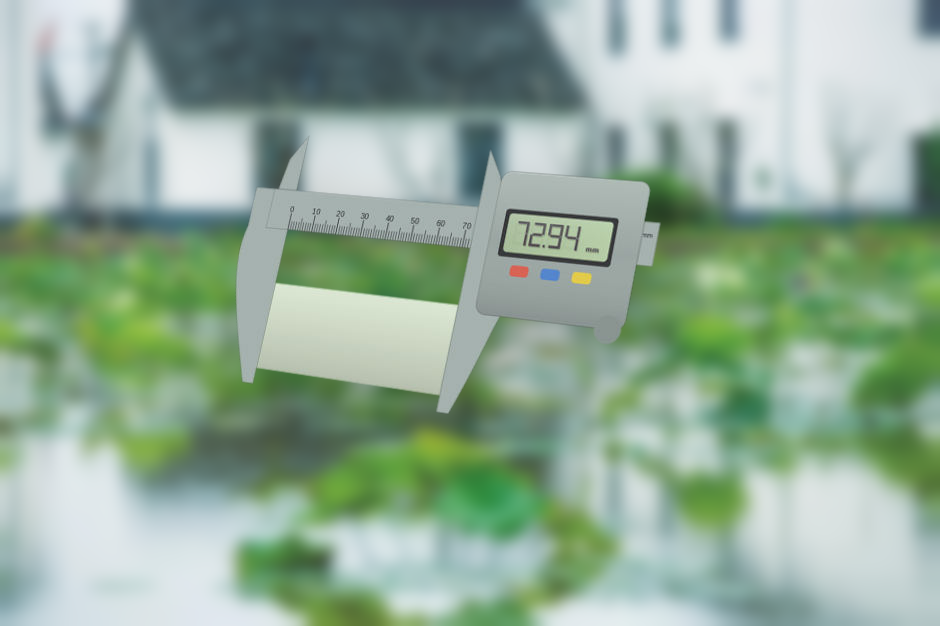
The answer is value=72.94 unit=mm
